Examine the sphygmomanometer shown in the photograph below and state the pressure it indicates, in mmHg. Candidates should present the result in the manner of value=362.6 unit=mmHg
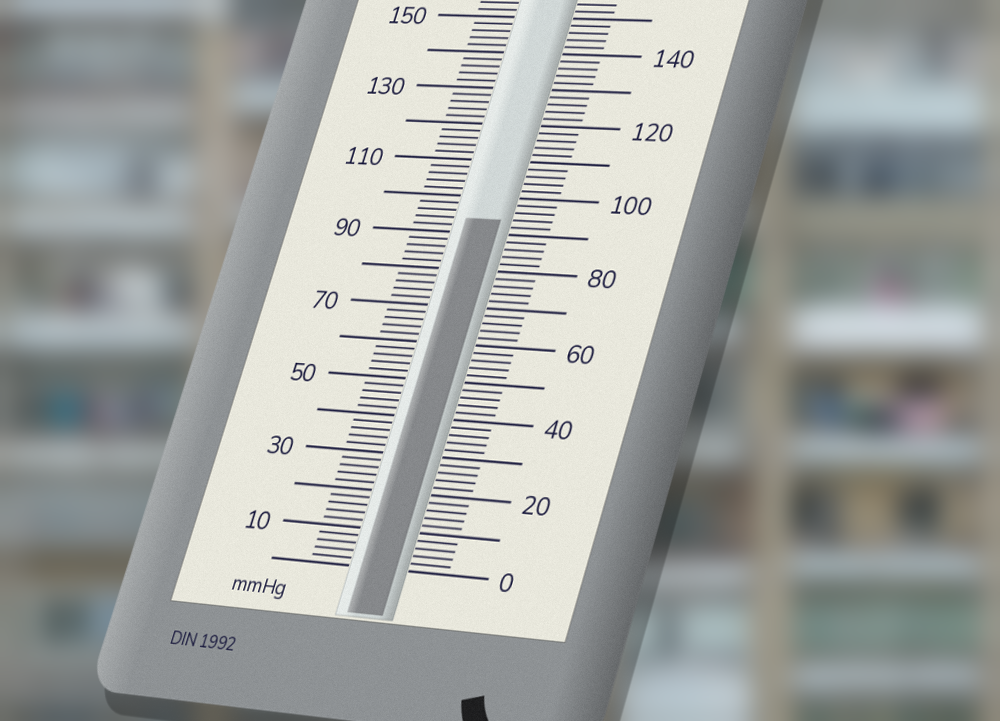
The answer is value=94 unit=mmHg
